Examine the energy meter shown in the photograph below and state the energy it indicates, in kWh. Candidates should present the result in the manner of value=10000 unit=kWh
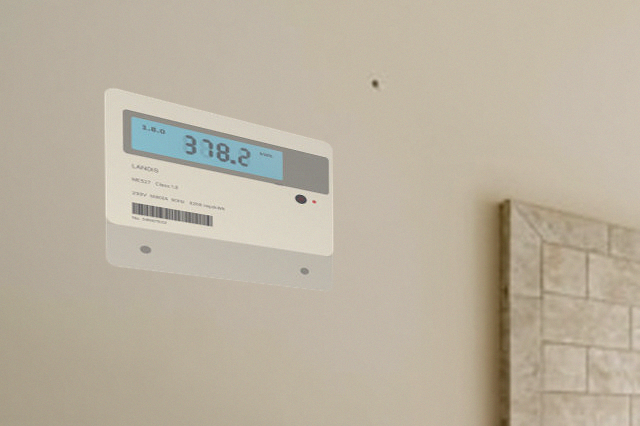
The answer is value=378.2 unit=kWh
